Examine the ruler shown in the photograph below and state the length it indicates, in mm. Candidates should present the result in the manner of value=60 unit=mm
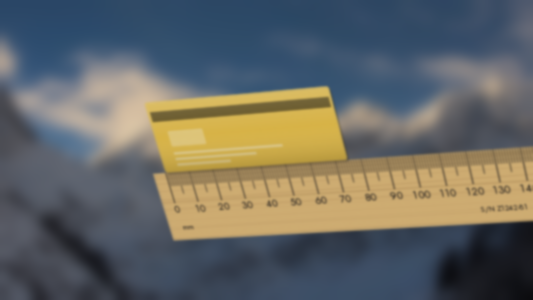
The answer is value=75 unit=mm
